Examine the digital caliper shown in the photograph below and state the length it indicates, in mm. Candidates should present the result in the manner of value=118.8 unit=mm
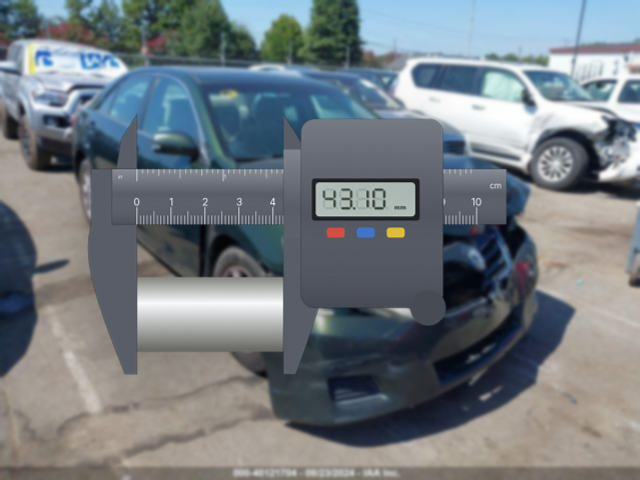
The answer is value=43.10 unit=mm
